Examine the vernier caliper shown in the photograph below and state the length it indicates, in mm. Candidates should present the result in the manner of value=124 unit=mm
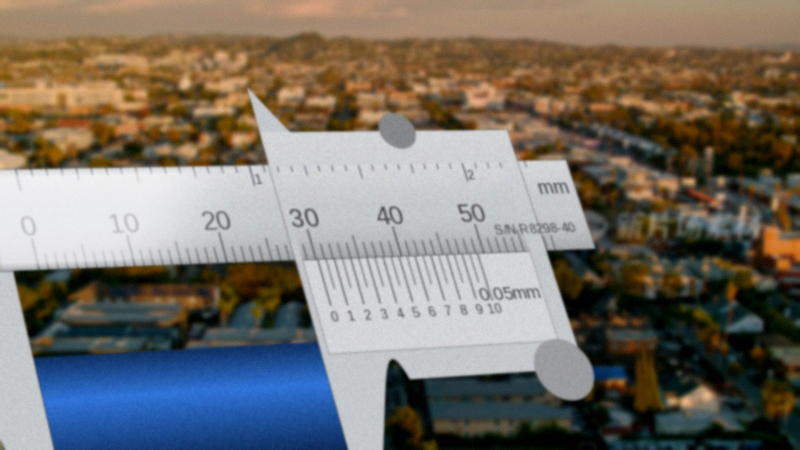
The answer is value=30.2 unit=mm
